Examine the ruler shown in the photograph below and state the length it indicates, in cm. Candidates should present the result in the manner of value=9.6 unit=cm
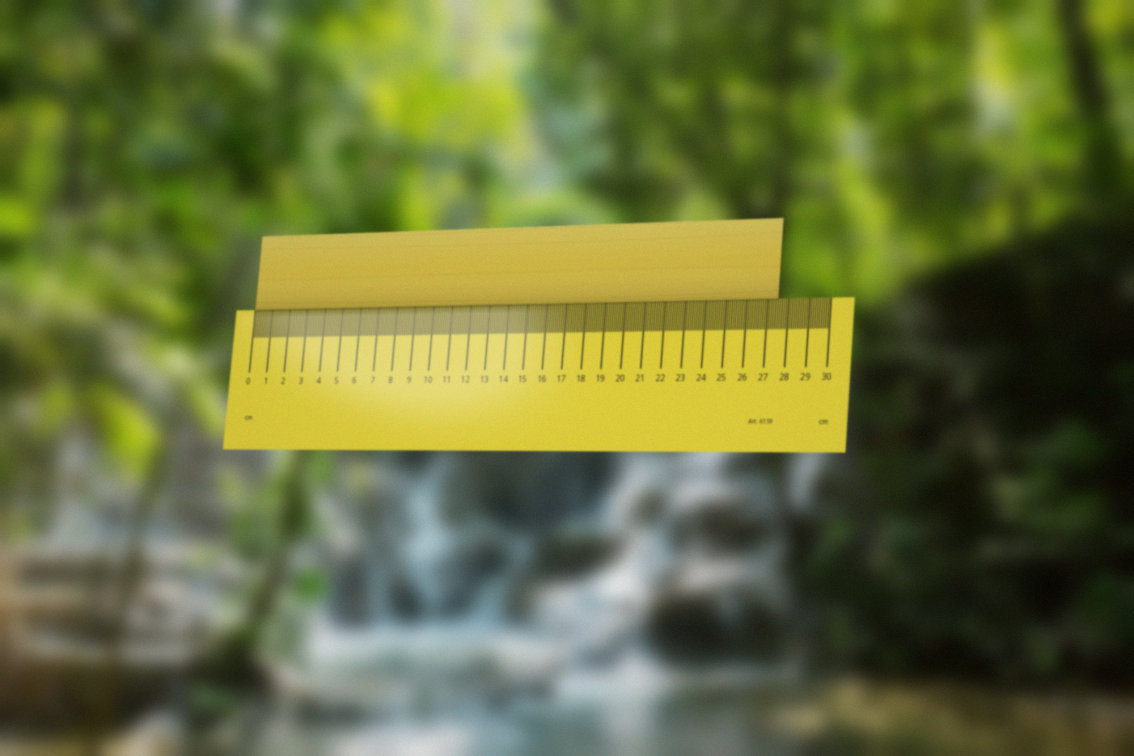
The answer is value=27.5 unit=cm
